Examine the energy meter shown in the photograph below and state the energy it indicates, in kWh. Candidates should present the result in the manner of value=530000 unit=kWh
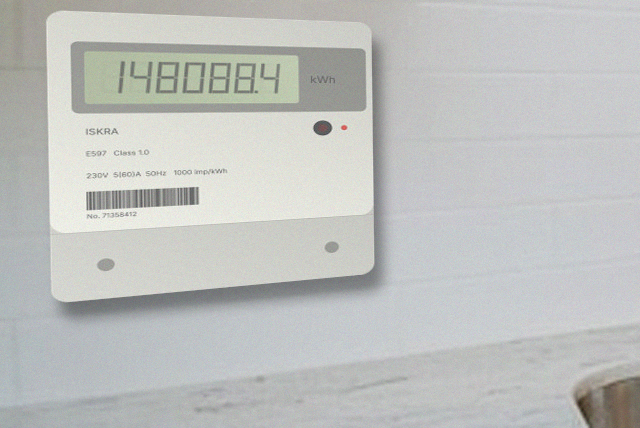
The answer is value=148088.4 unit=kWh
